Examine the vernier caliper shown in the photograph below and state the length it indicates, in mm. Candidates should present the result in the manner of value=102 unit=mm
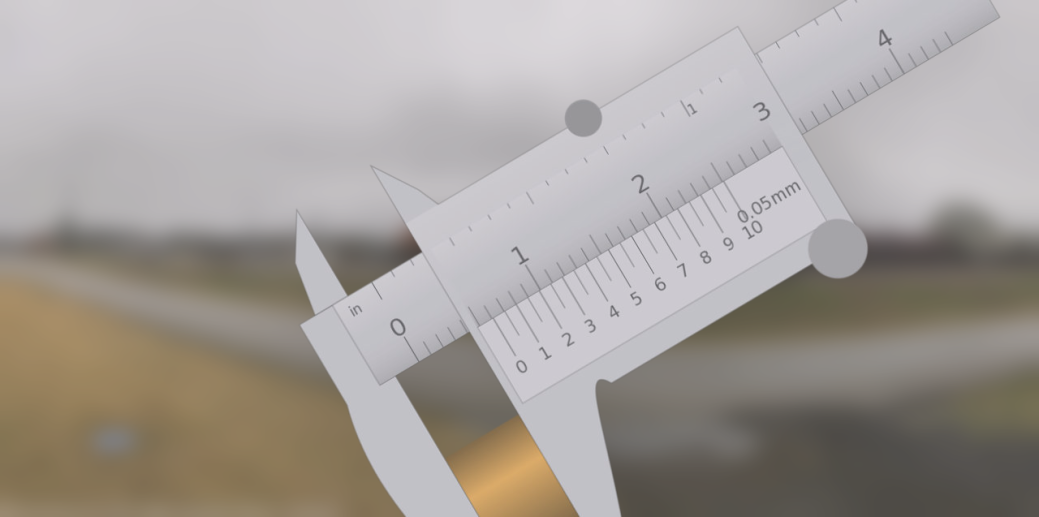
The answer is value=6.1 unit=mm
